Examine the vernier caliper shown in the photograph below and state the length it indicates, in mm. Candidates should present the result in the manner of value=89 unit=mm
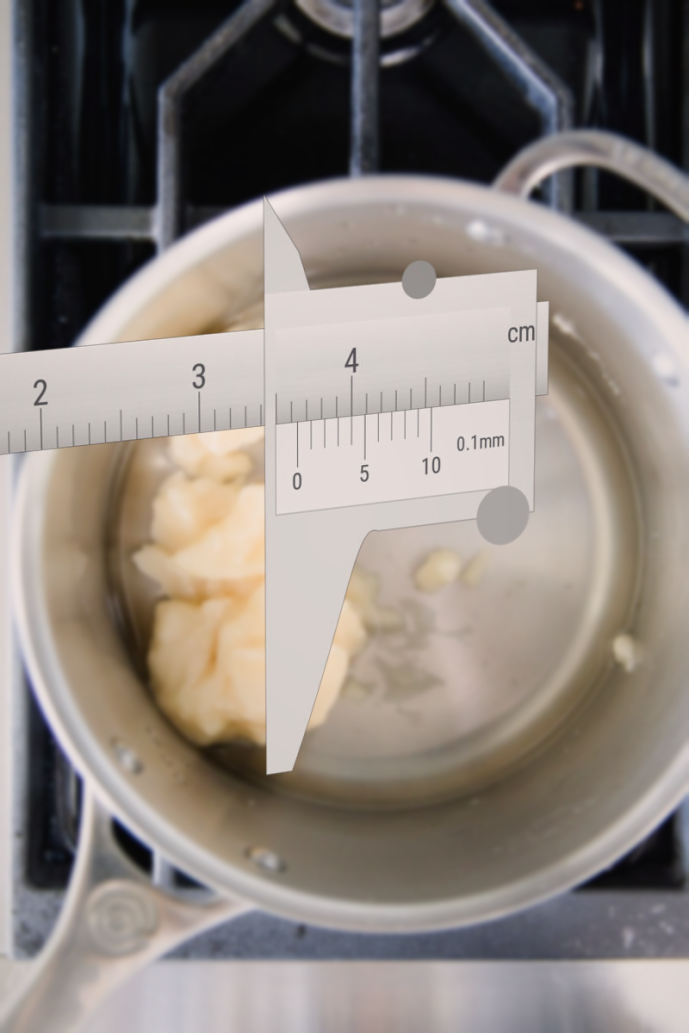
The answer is value=36.4 unit=mm
